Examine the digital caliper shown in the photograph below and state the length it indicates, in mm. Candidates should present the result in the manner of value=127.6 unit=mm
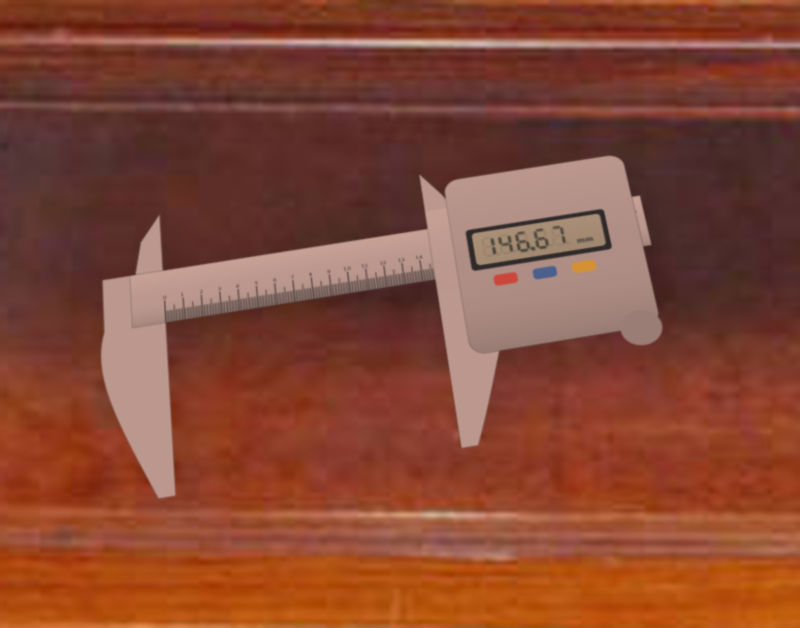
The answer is value=146.67 unit=mm
